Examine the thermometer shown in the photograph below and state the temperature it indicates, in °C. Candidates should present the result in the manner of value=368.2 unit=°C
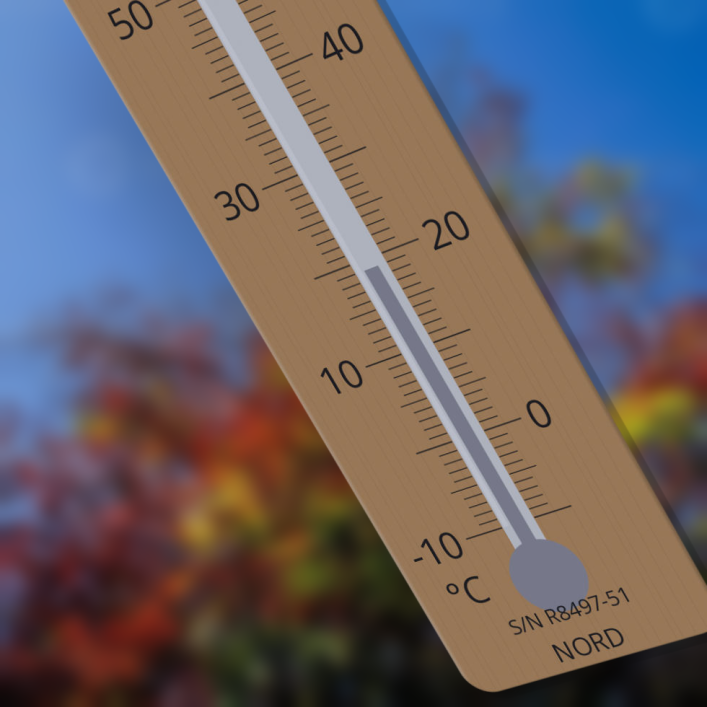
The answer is value=19 unit=°C
